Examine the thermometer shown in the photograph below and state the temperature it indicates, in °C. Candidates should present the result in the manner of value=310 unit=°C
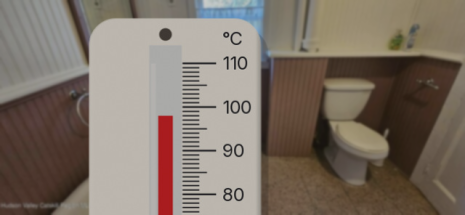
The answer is value=98 unit=°C
